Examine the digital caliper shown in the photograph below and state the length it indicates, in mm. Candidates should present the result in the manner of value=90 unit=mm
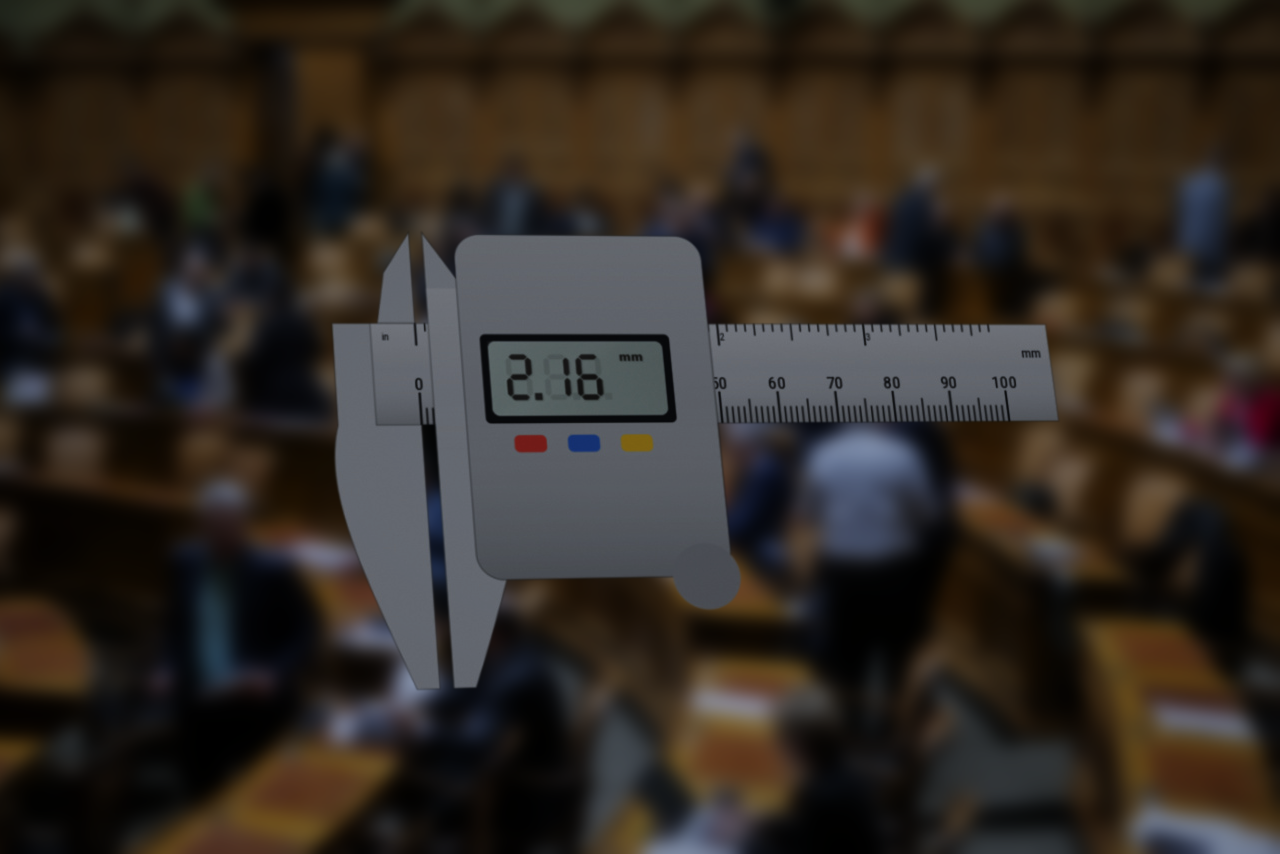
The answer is value=2.16 unit=mm
